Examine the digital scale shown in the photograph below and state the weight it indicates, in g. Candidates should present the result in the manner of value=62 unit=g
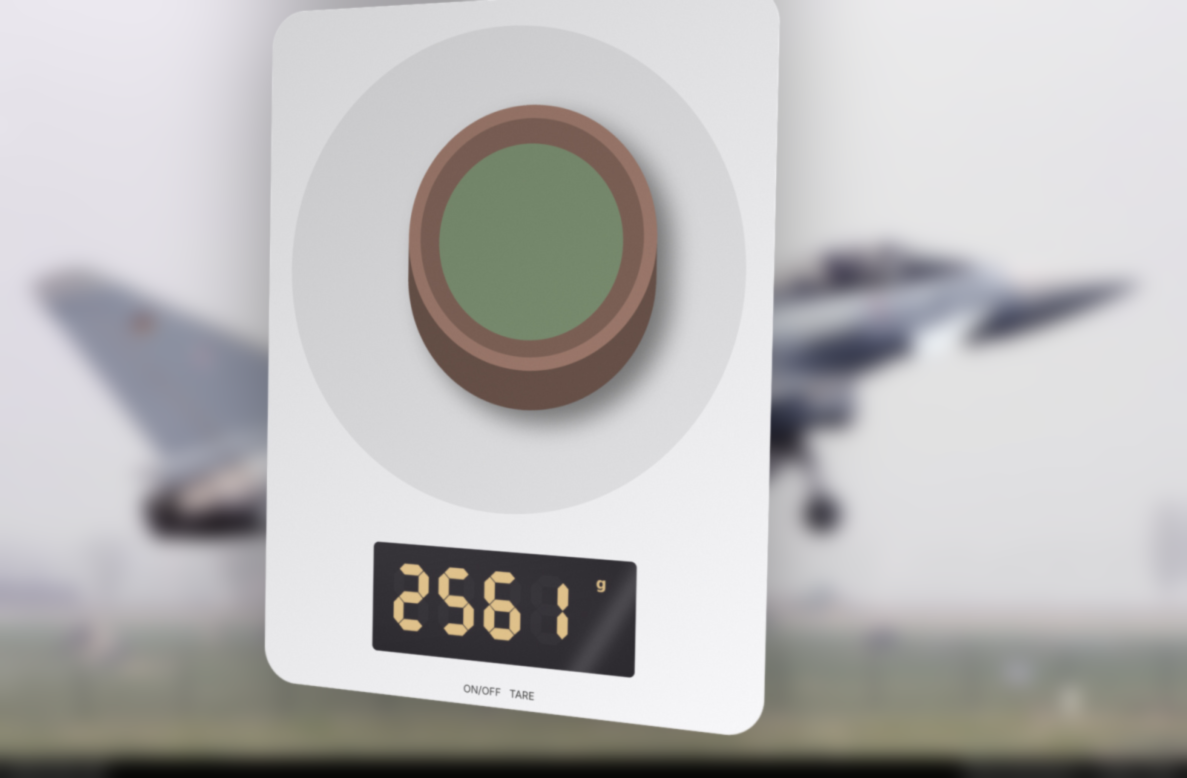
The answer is value=2561 unit=g
